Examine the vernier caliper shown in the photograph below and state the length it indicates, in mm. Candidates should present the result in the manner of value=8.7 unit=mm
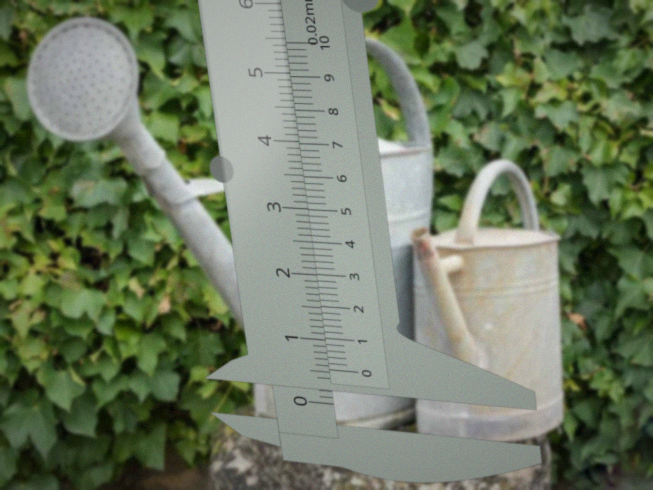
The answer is value=5.4 unit=mm
